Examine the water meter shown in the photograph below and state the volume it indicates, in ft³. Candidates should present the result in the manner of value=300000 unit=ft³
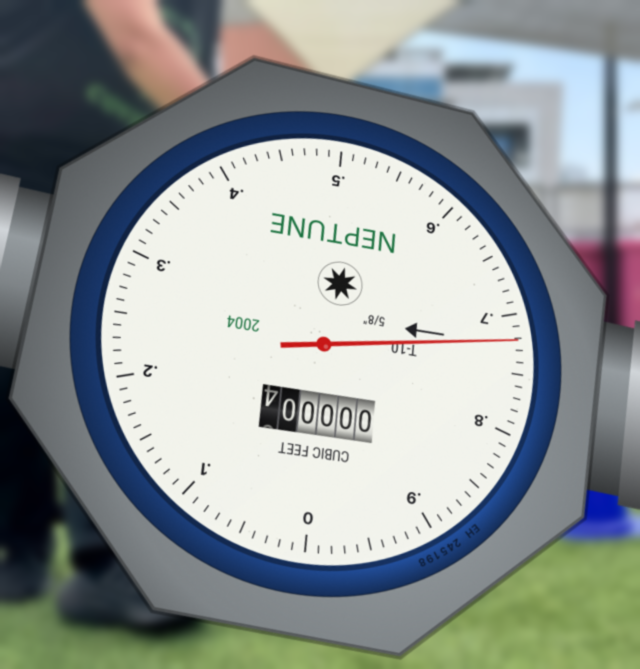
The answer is value=3.72 unit=ft³
